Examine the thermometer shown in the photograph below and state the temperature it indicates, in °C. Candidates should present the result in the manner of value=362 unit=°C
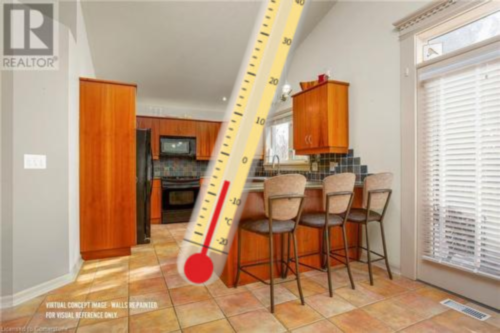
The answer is value=-6 unit=°C
